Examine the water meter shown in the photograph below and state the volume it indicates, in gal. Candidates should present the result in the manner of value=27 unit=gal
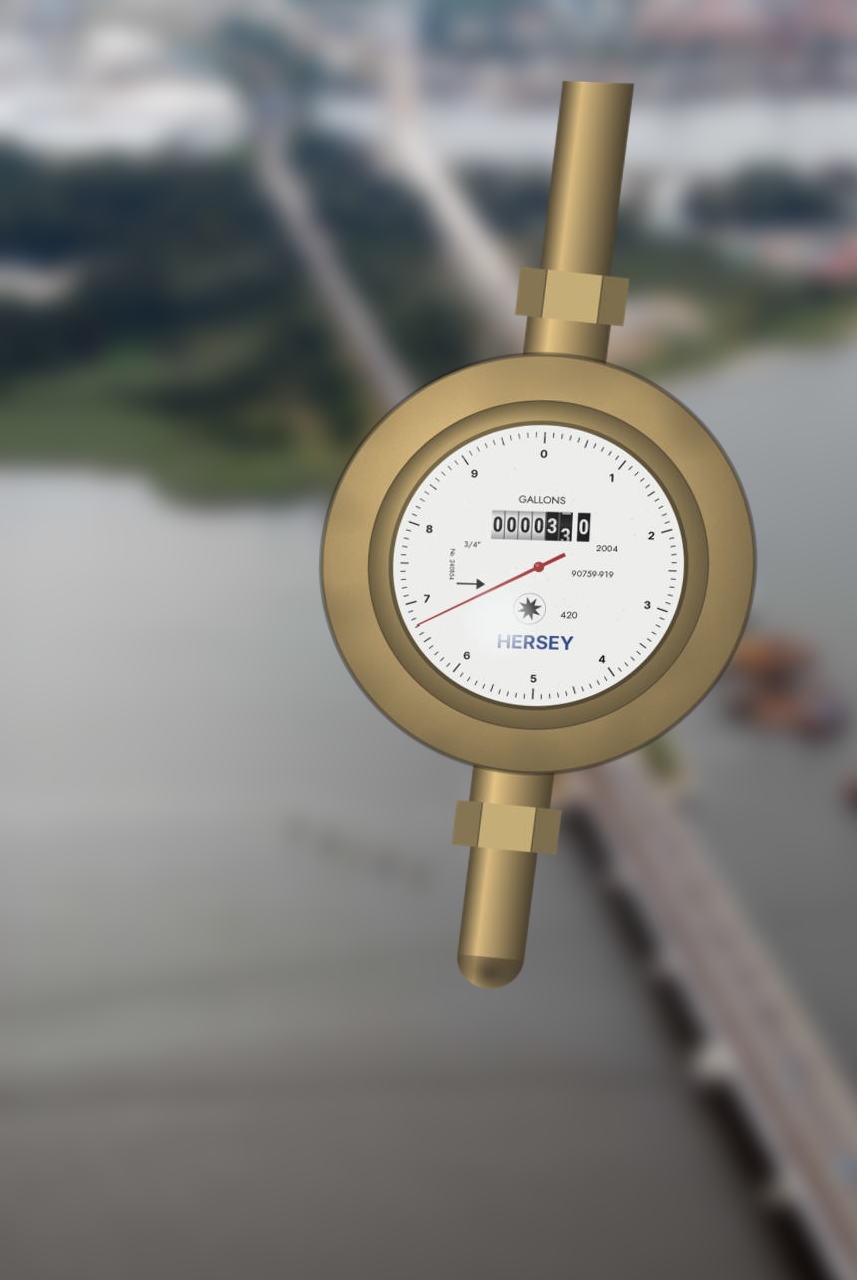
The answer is value=326.7 unit=gal
